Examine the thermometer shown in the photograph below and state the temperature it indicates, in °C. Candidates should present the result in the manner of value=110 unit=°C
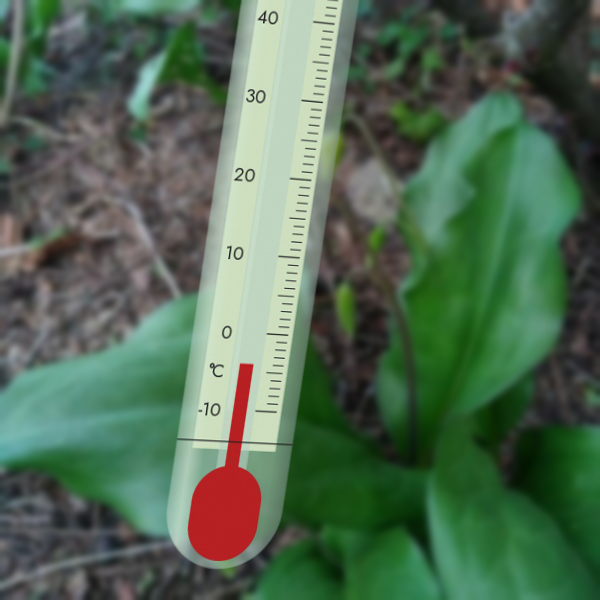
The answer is value=-4 unit=°C
